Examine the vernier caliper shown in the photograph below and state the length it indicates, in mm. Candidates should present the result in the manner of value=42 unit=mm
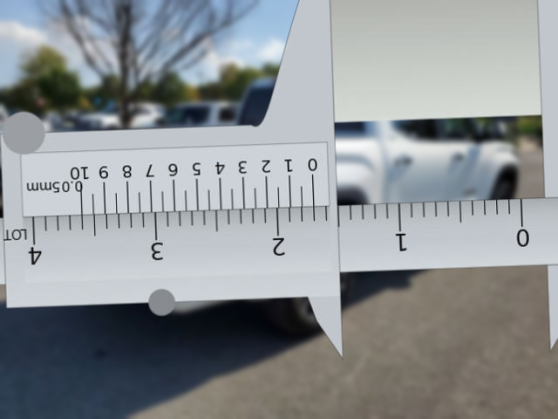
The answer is value=17.0 unit=mm
